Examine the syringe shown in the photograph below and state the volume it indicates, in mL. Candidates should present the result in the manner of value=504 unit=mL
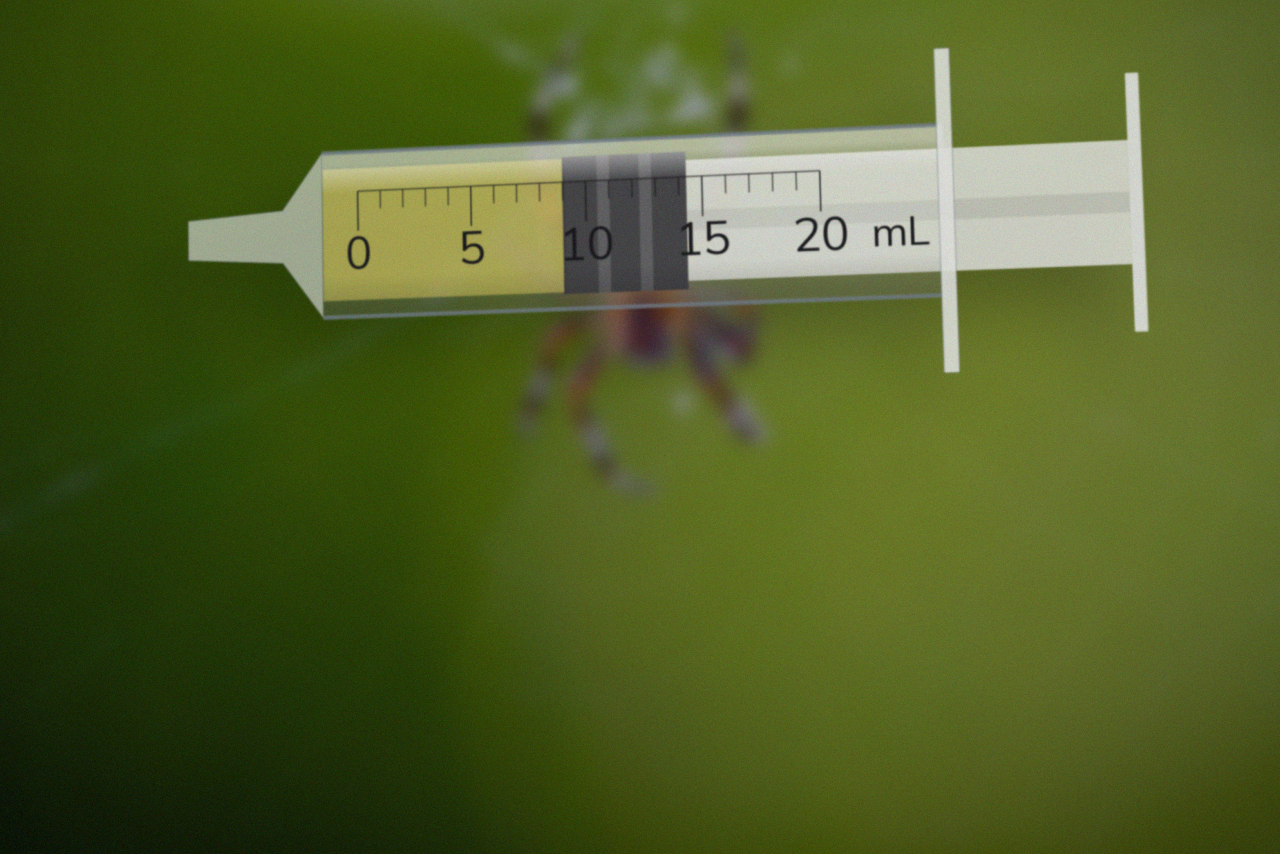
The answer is value=9 unit=mL
